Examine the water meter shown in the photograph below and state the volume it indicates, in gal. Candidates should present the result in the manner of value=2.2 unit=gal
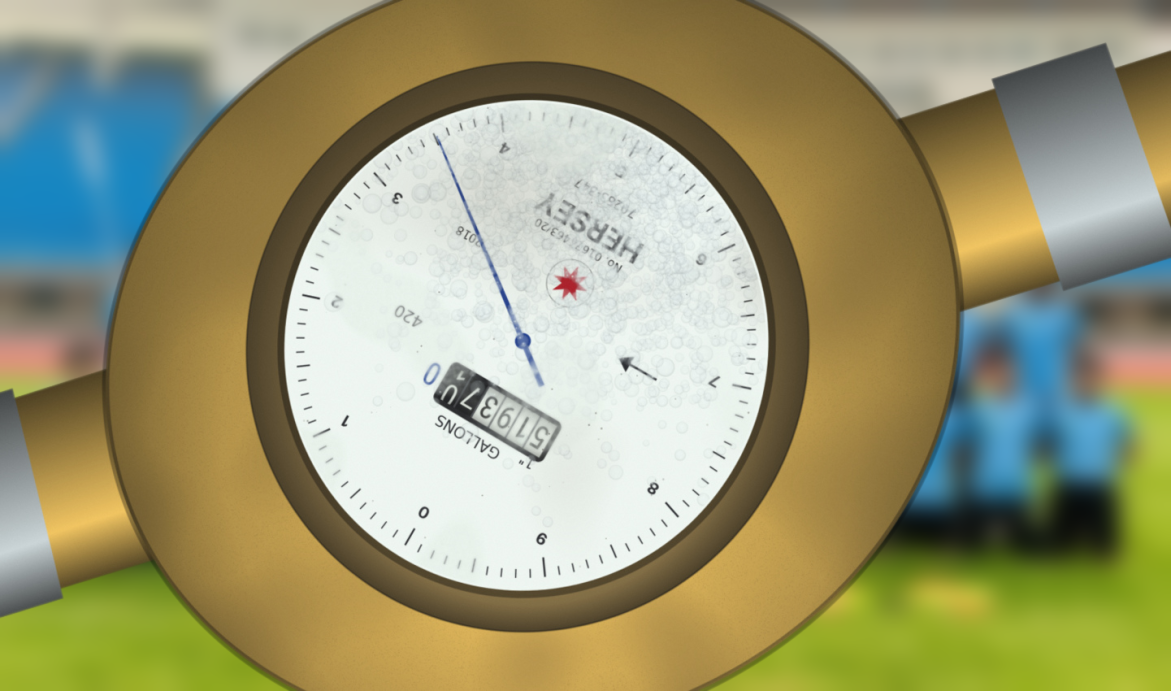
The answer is value=5193703.5 unit=gal
